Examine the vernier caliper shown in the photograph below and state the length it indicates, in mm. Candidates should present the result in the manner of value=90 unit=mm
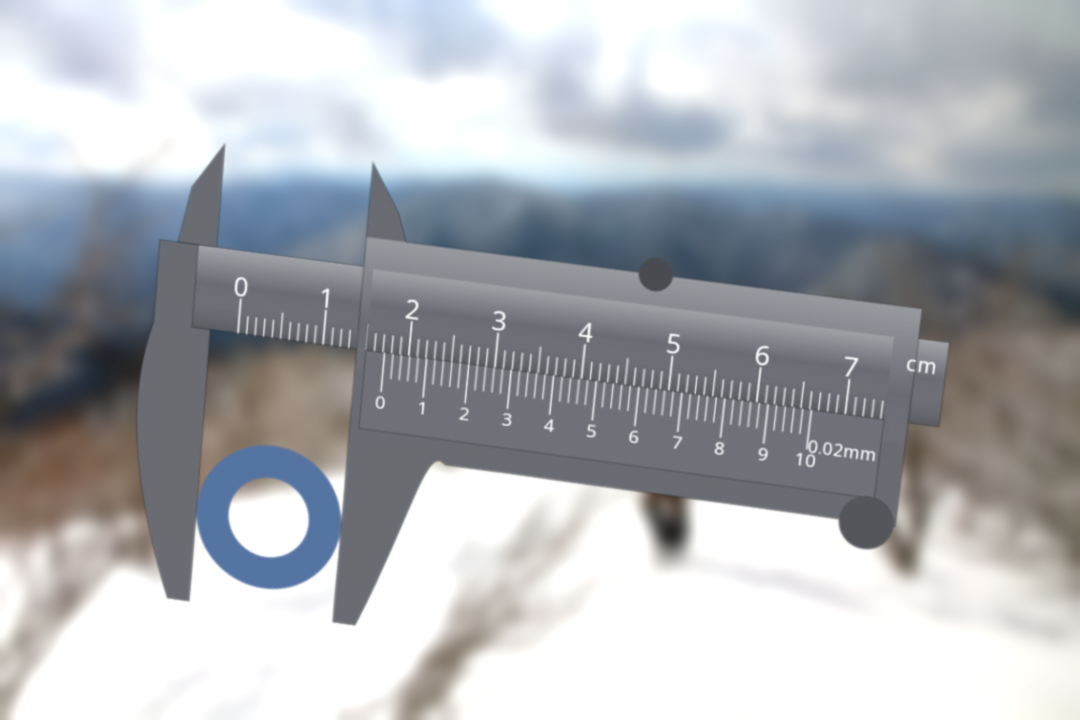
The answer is value=17.2 unit=mm
